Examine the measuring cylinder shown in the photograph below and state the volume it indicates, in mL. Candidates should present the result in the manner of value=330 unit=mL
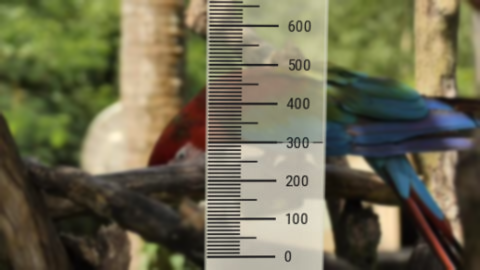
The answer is value=300 unit=mL
